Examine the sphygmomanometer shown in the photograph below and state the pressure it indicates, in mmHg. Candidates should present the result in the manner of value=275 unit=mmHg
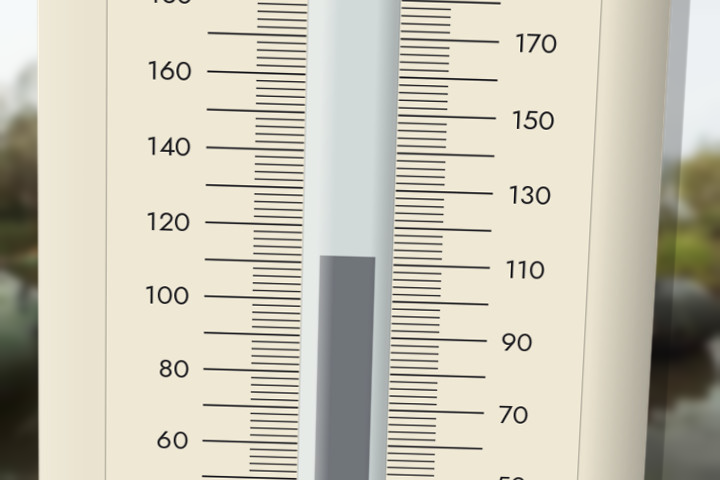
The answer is value=112 unit=mmHg
